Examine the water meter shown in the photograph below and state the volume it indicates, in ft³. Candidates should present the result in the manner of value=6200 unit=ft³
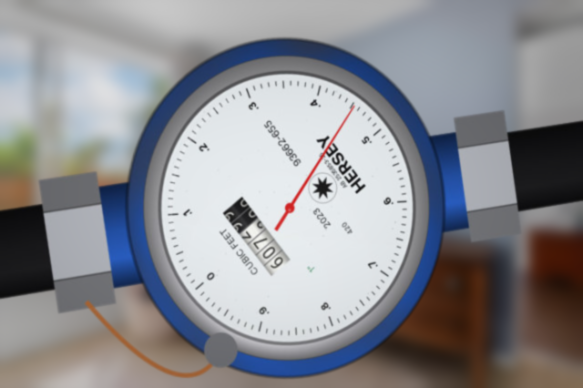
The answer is value=607299.45 unit=ft³
